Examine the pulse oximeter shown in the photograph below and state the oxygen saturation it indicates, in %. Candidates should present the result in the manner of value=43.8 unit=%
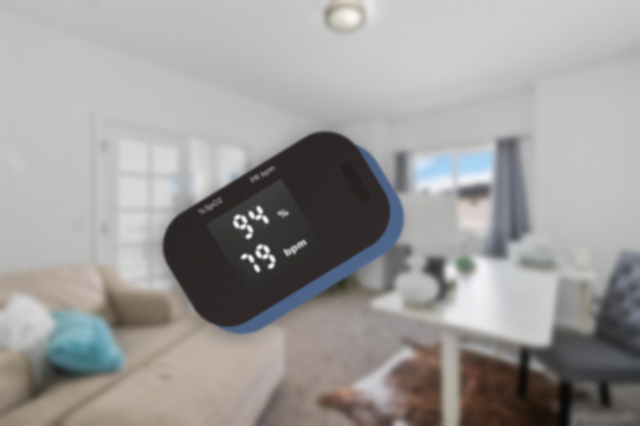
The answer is value=94 unit=%
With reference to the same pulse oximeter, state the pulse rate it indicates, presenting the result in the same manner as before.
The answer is value=79 unit=bpm
